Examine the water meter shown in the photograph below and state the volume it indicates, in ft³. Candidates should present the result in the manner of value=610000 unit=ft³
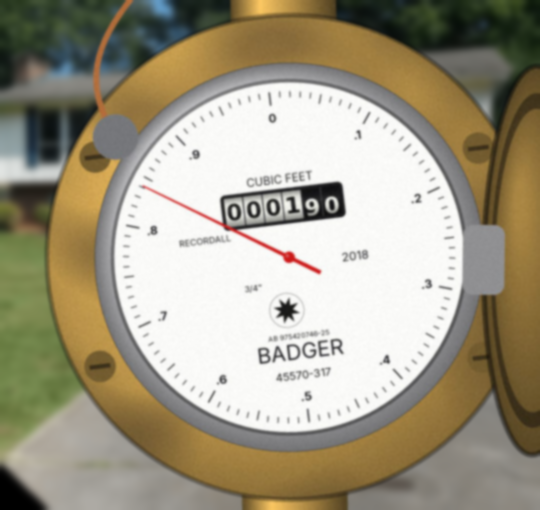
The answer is value=189.84 unit=ft³
